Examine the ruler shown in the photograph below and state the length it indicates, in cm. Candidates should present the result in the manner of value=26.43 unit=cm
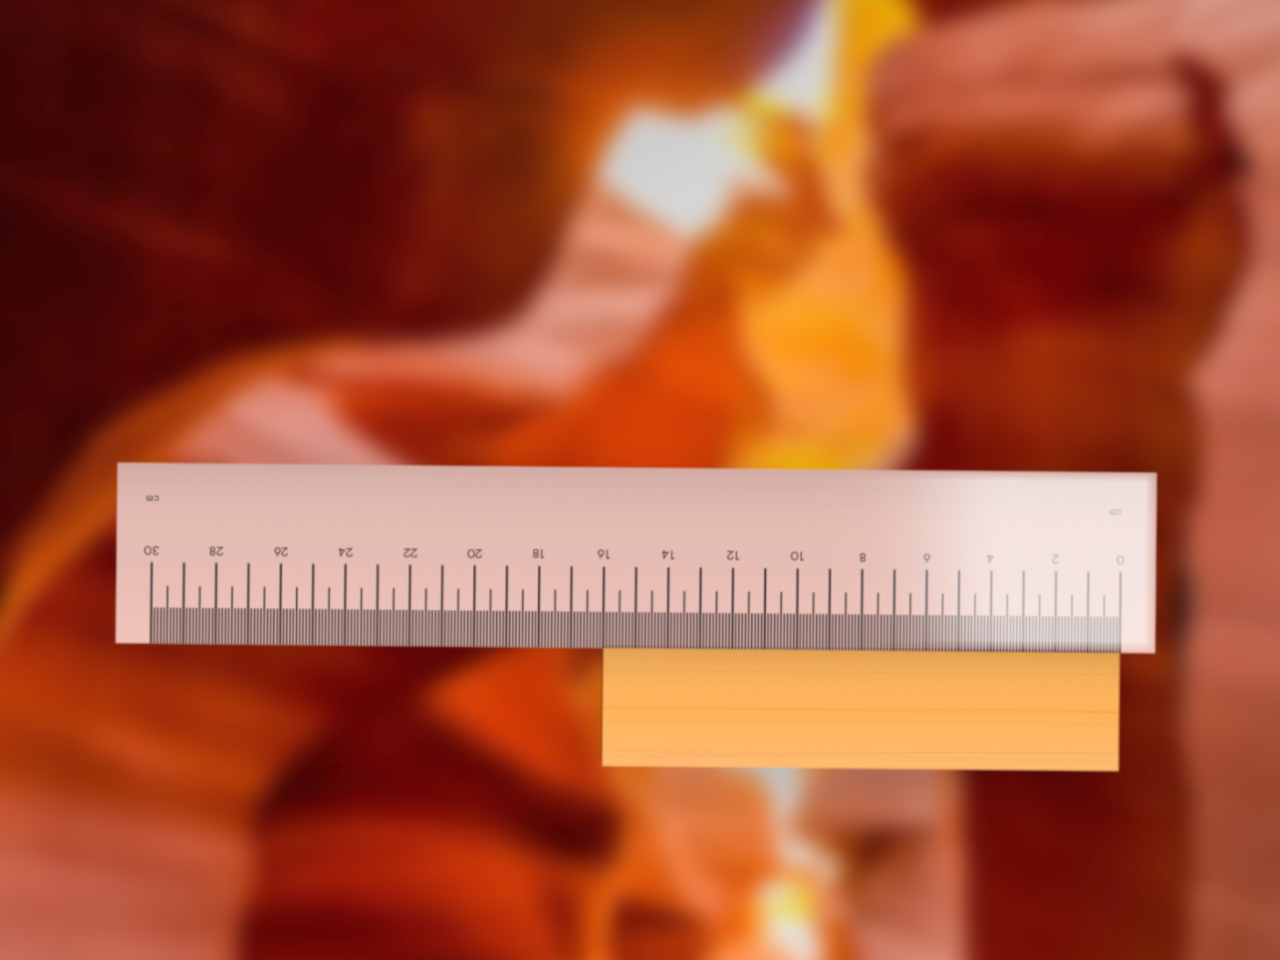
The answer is value=16 unit=cm
